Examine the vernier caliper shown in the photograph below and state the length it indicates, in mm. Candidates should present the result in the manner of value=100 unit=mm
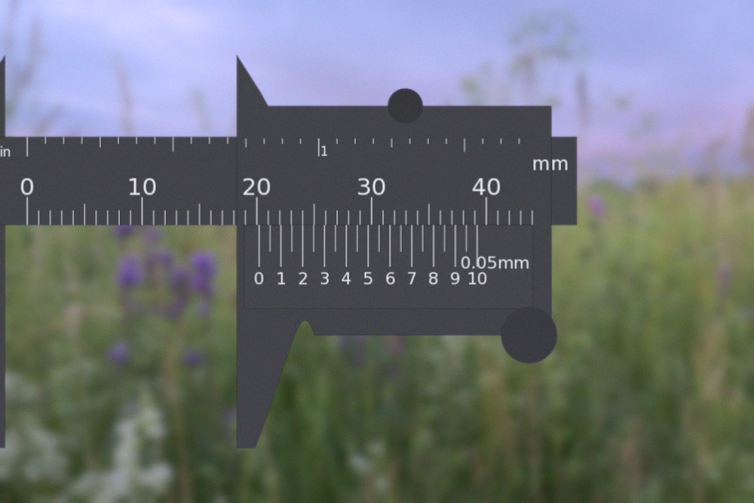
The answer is value=20.2 unit=mm
